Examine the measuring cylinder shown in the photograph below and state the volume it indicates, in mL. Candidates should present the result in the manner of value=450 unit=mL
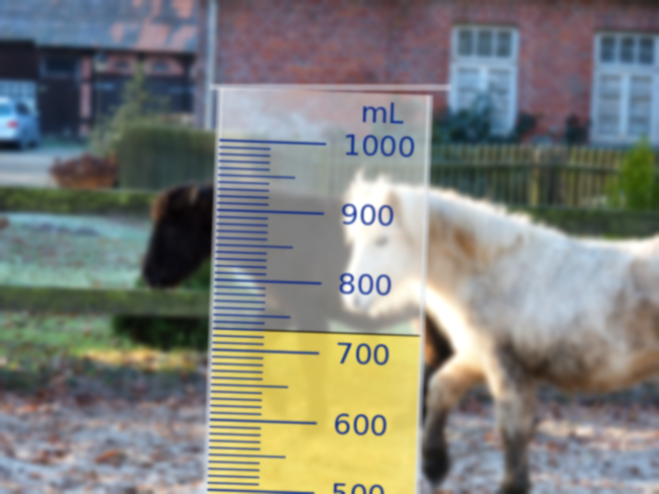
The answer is value=730 unit=mL
